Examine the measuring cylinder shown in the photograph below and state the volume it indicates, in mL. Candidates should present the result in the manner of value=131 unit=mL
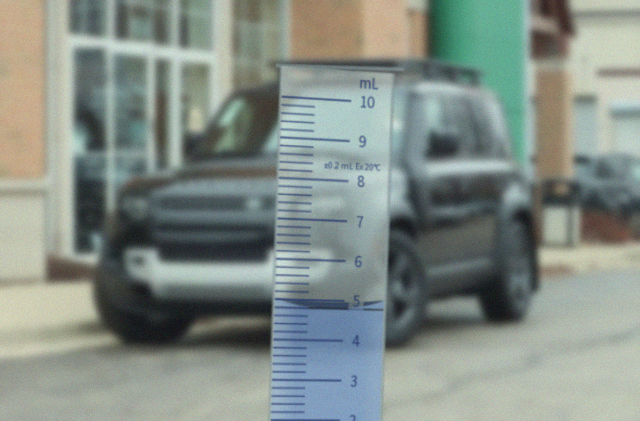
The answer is value=4.8 unit=mL
